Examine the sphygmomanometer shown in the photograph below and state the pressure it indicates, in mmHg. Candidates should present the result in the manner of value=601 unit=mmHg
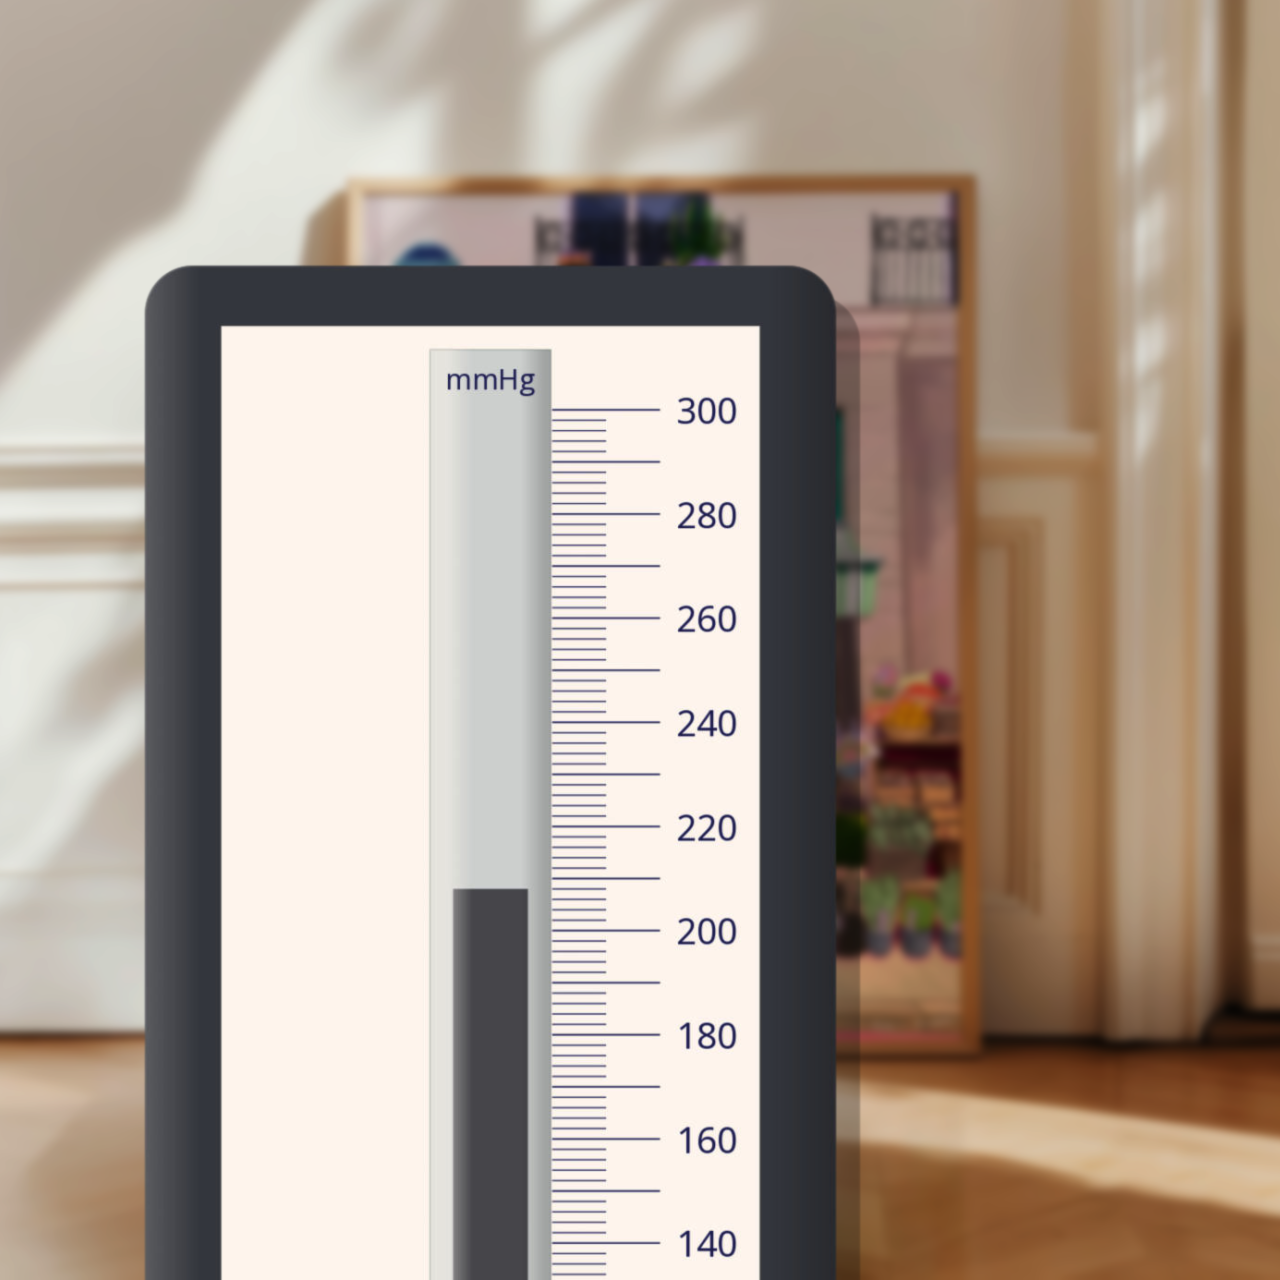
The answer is value=208 unit=mmHg
